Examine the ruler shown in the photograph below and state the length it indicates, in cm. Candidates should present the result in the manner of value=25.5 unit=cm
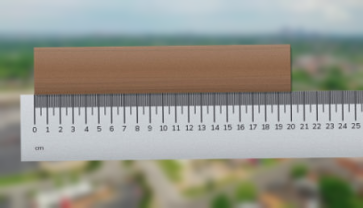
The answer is value=20 unit=cm
